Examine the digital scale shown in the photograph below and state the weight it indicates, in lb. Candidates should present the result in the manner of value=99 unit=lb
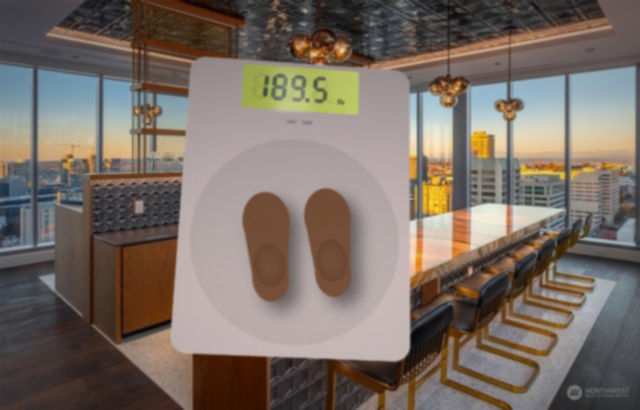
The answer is value=189.5 unit=lb
